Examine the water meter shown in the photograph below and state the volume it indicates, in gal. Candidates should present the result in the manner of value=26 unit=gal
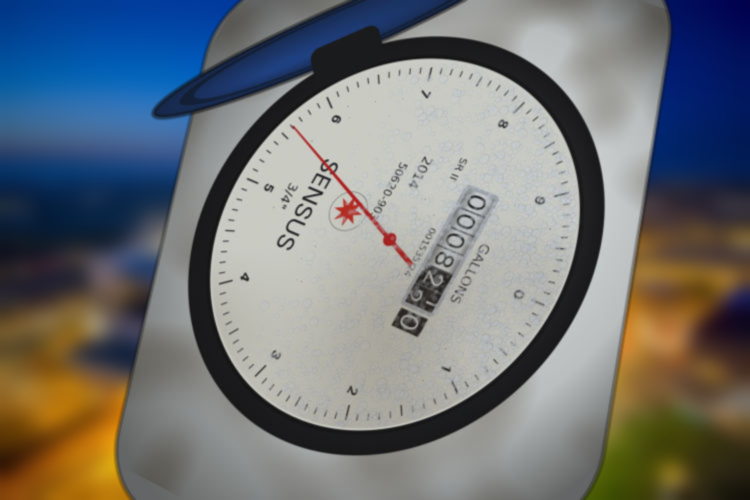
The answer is value=8215.6 unit=gal
